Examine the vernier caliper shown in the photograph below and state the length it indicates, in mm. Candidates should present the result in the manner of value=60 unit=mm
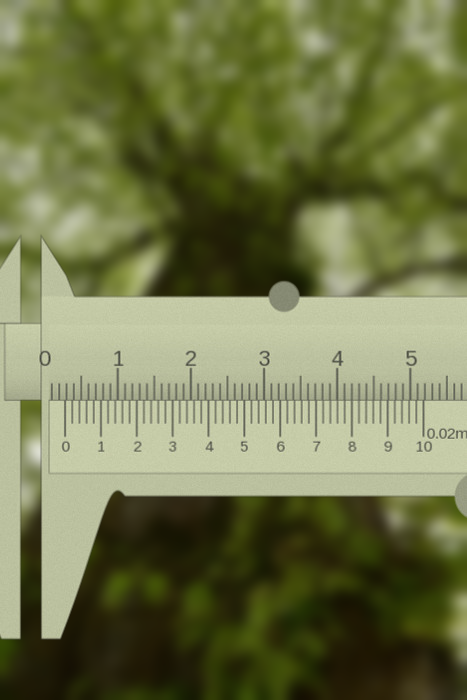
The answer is value=2.8 unit=mm
